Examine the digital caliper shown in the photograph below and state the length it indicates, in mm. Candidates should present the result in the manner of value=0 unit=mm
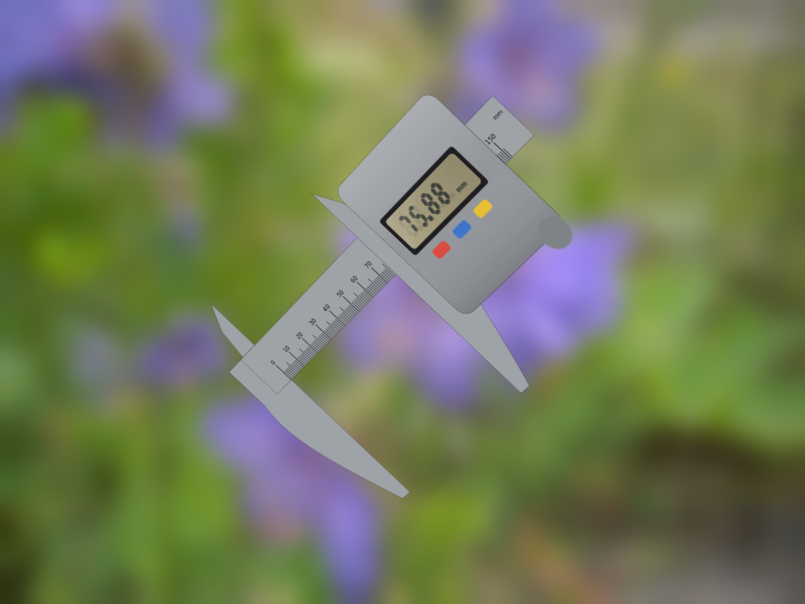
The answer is value=75.88 unit=mm
